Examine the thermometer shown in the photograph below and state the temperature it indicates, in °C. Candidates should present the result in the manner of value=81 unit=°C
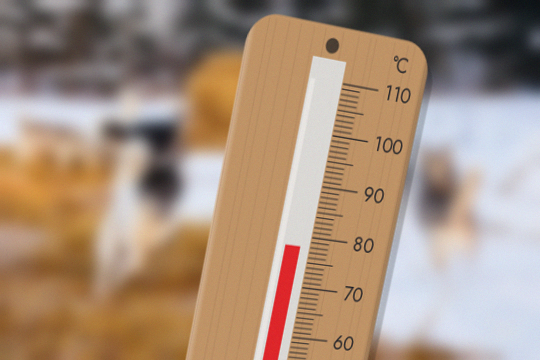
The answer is value=78 unit=°C
